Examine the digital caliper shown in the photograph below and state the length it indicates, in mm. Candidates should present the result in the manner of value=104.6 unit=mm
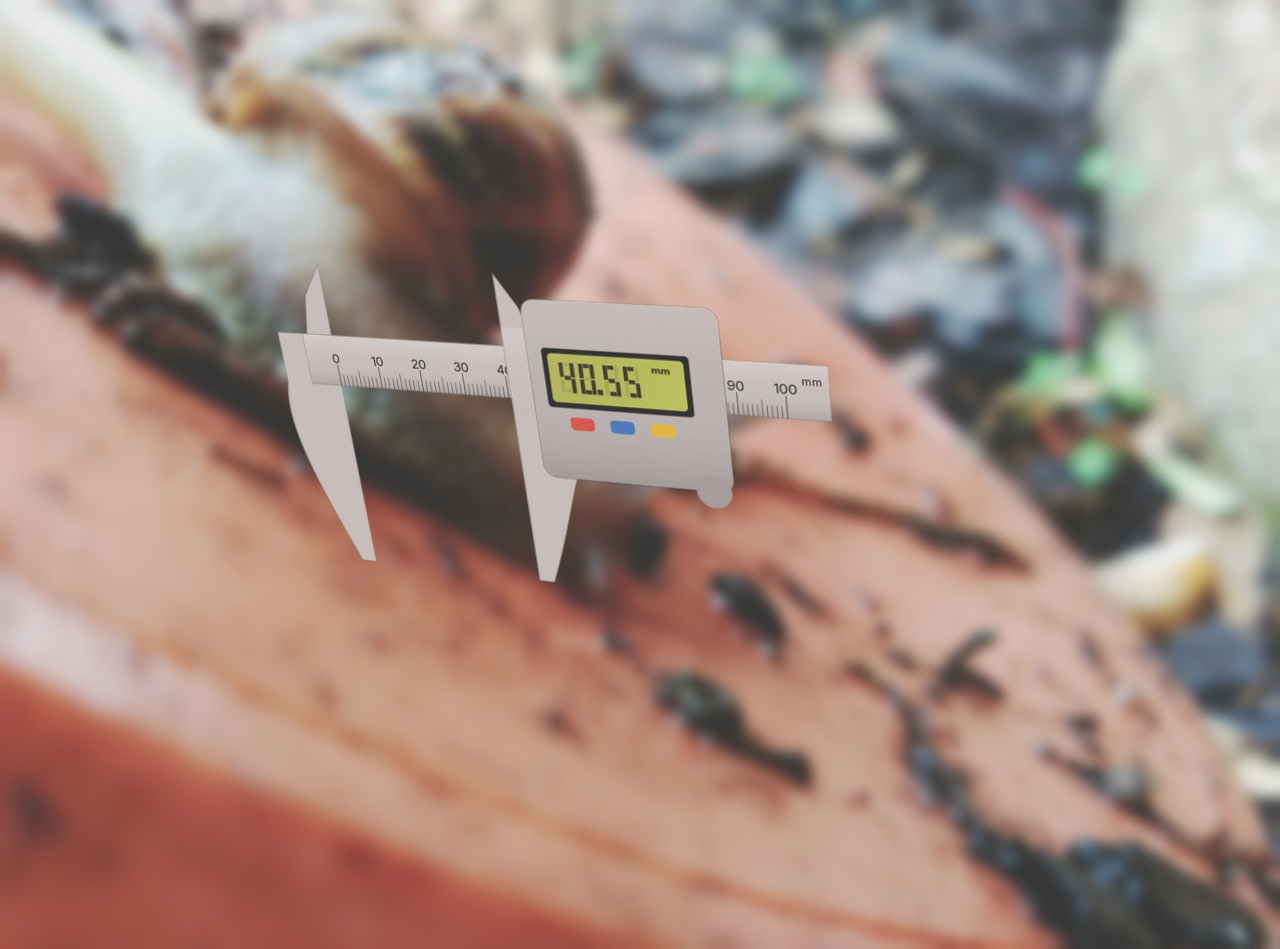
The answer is value=40.55 unit=mm
